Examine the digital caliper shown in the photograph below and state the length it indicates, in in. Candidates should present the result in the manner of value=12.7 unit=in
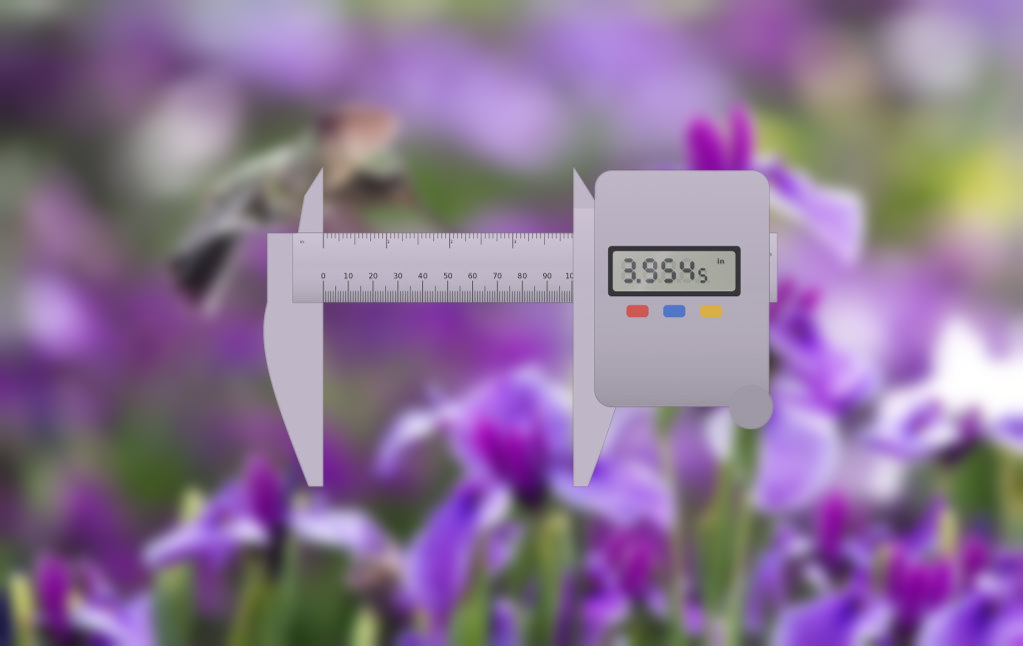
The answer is value=3.9545 unit=in
